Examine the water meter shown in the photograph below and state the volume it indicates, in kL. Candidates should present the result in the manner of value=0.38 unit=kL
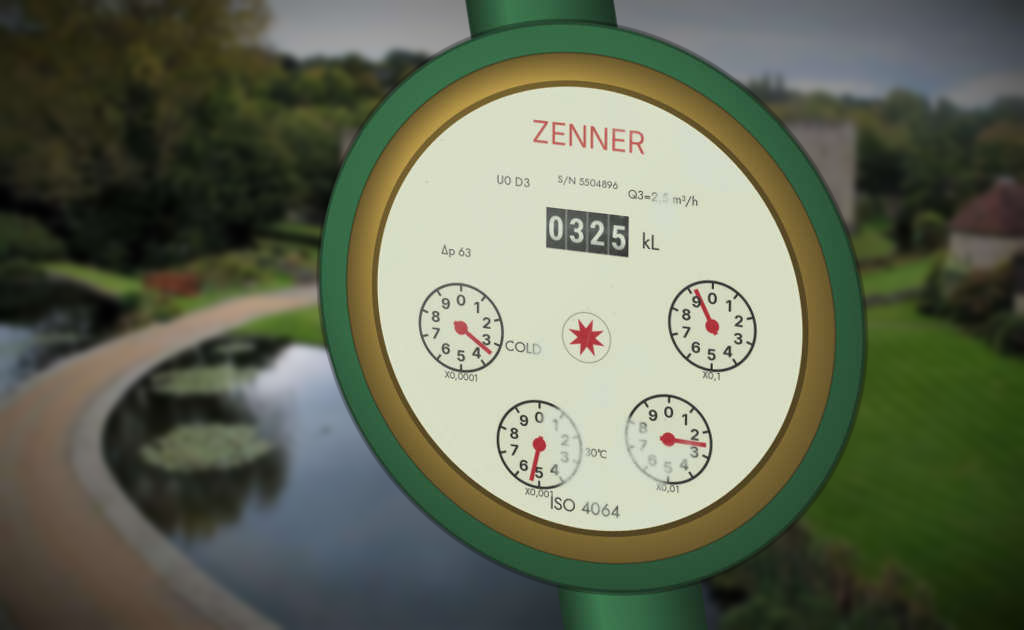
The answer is value=324.9253 unit=kL
